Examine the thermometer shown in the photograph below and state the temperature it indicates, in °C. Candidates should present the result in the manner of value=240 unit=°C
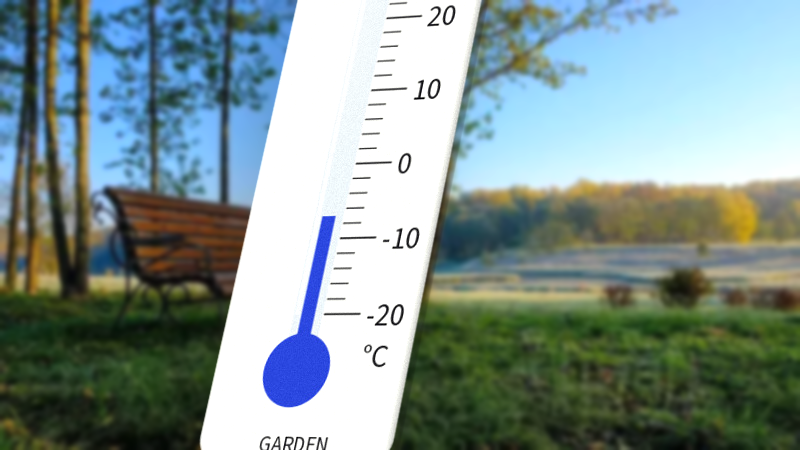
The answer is value=-7 unit=°C
